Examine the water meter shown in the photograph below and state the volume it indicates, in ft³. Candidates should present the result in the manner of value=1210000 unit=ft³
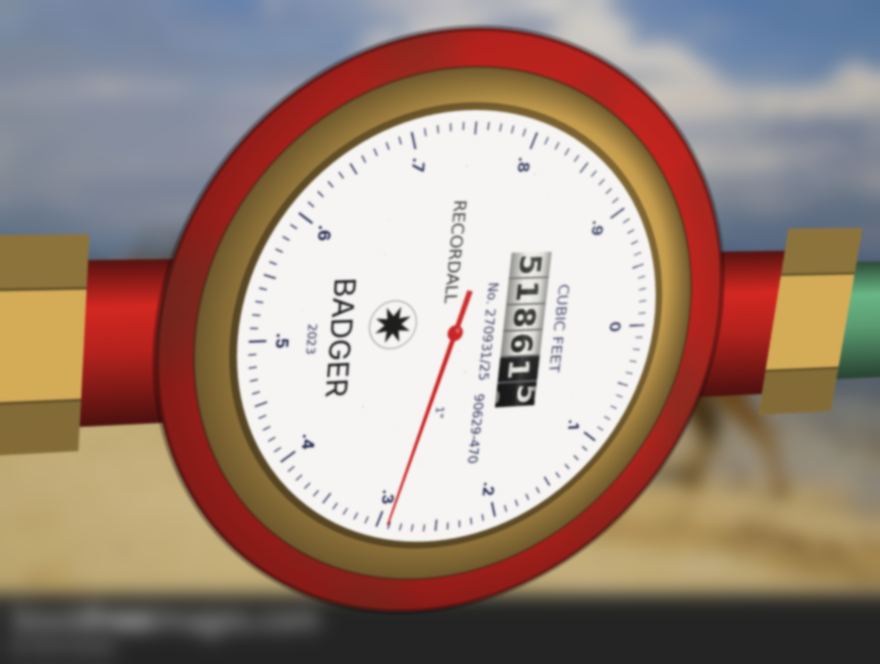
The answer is value=518615.29 unit=ft³
